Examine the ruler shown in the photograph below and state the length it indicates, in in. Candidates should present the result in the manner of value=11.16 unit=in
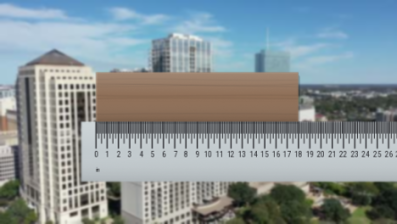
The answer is value=18 unit=in
